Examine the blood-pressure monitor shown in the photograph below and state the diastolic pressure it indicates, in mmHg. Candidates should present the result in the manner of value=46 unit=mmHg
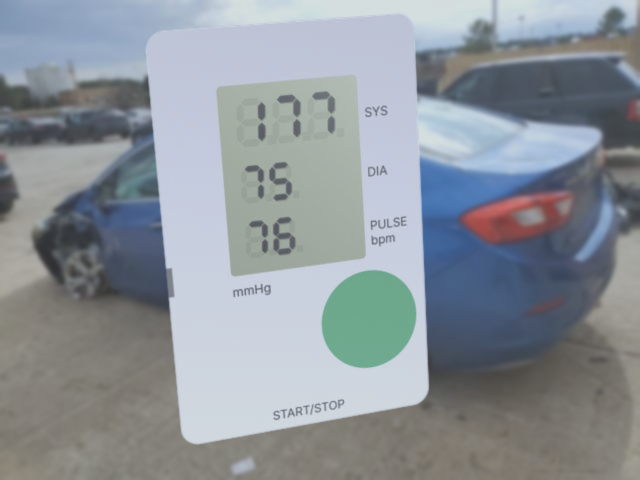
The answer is value=75 unit=mmHg
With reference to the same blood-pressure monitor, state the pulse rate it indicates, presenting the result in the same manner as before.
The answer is value=76 unit=bpm
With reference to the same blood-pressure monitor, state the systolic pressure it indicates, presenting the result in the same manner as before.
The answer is value=177 unit=mmHg
